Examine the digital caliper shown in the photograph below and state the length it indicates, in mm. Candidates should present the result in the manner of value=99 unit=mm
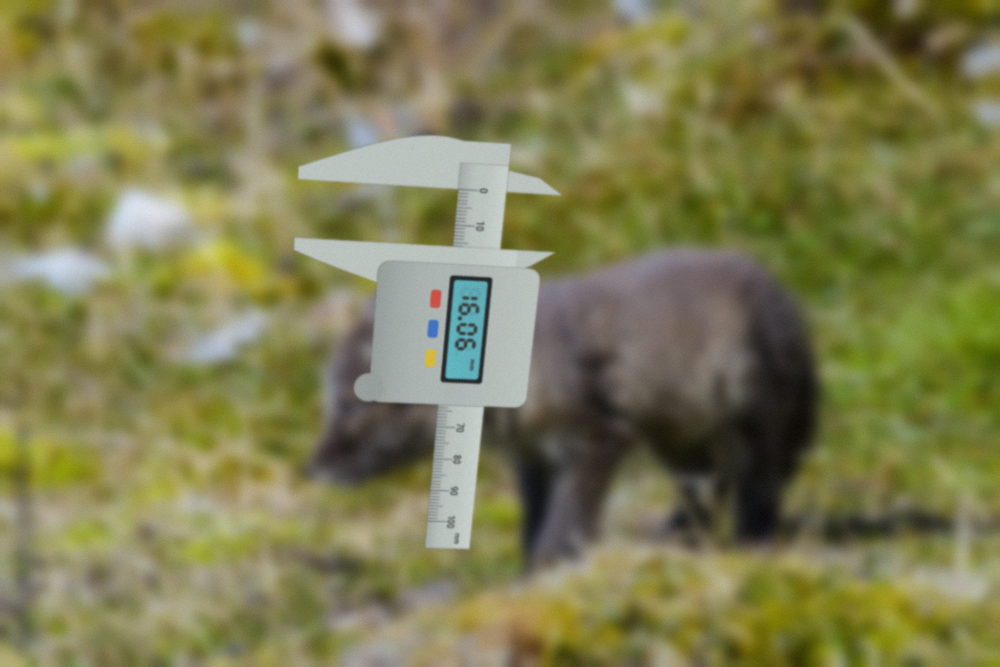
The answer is value=16.06 unit=mm
